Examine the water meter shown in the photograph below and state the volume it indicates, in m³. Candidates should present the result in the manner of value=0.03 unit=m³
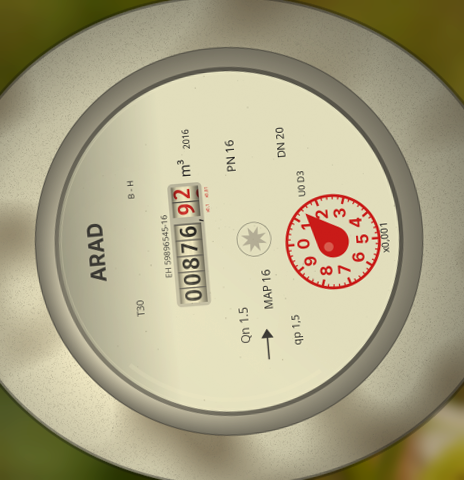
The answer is value=876.921 unit=m³
